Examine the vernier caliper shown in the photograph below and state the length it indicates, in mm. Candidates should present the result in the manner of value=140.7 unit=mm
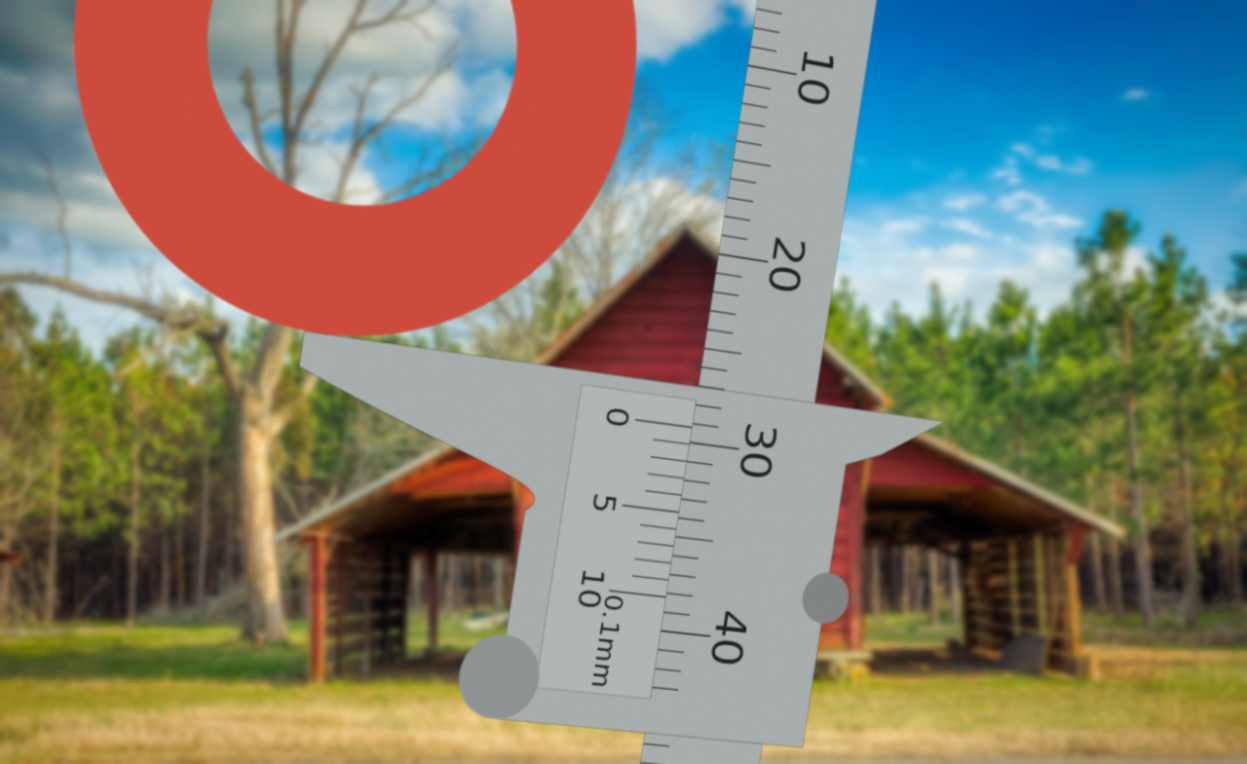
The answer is value=29.2 unit=mm
